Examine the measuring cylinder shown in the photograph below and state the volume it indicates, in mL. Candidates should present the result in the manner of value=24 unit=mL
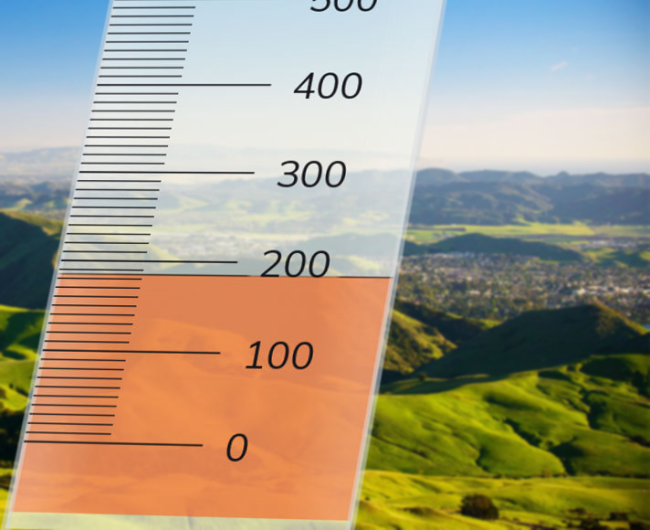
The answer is value=185 unit=mL
